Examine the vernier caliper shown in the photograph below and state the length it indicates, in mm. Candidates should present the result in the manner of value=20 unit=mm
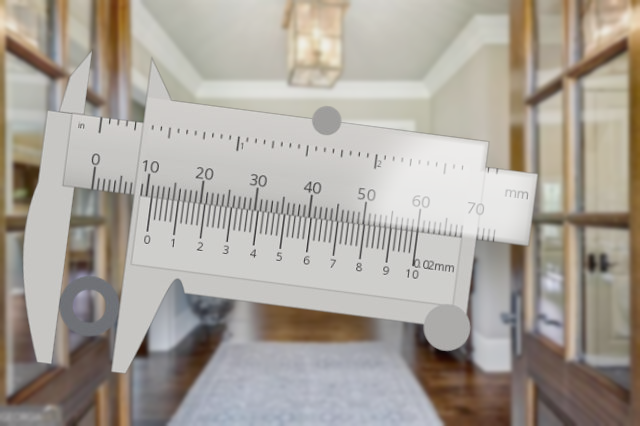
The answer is value=11.0 unit=mm
